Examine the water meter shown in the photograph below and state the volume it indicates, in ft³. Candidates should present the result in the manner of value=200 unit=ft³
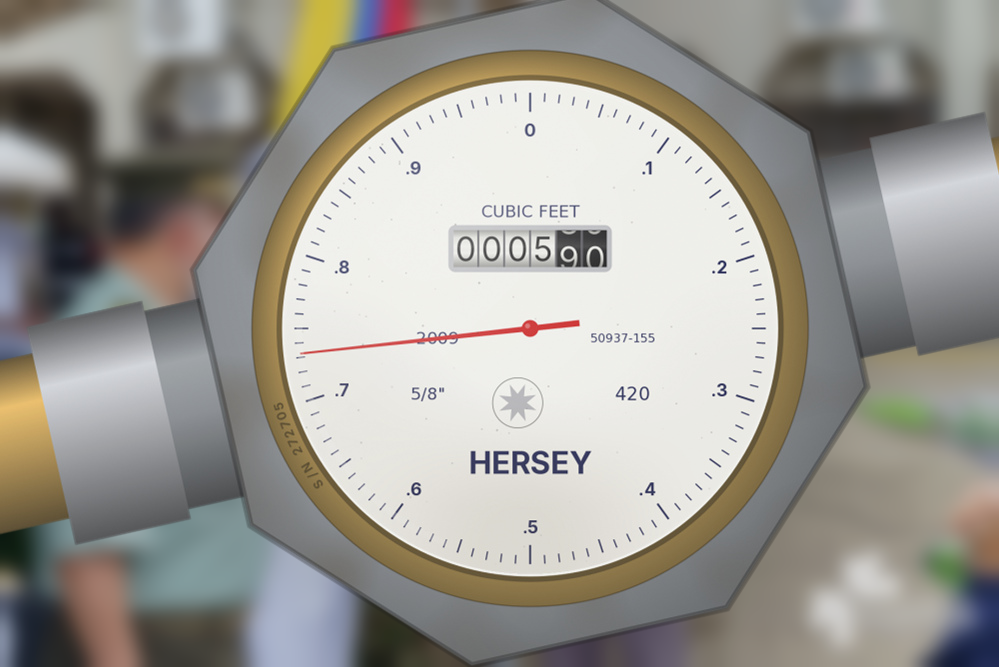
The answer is value=589.73 unit=ft³
